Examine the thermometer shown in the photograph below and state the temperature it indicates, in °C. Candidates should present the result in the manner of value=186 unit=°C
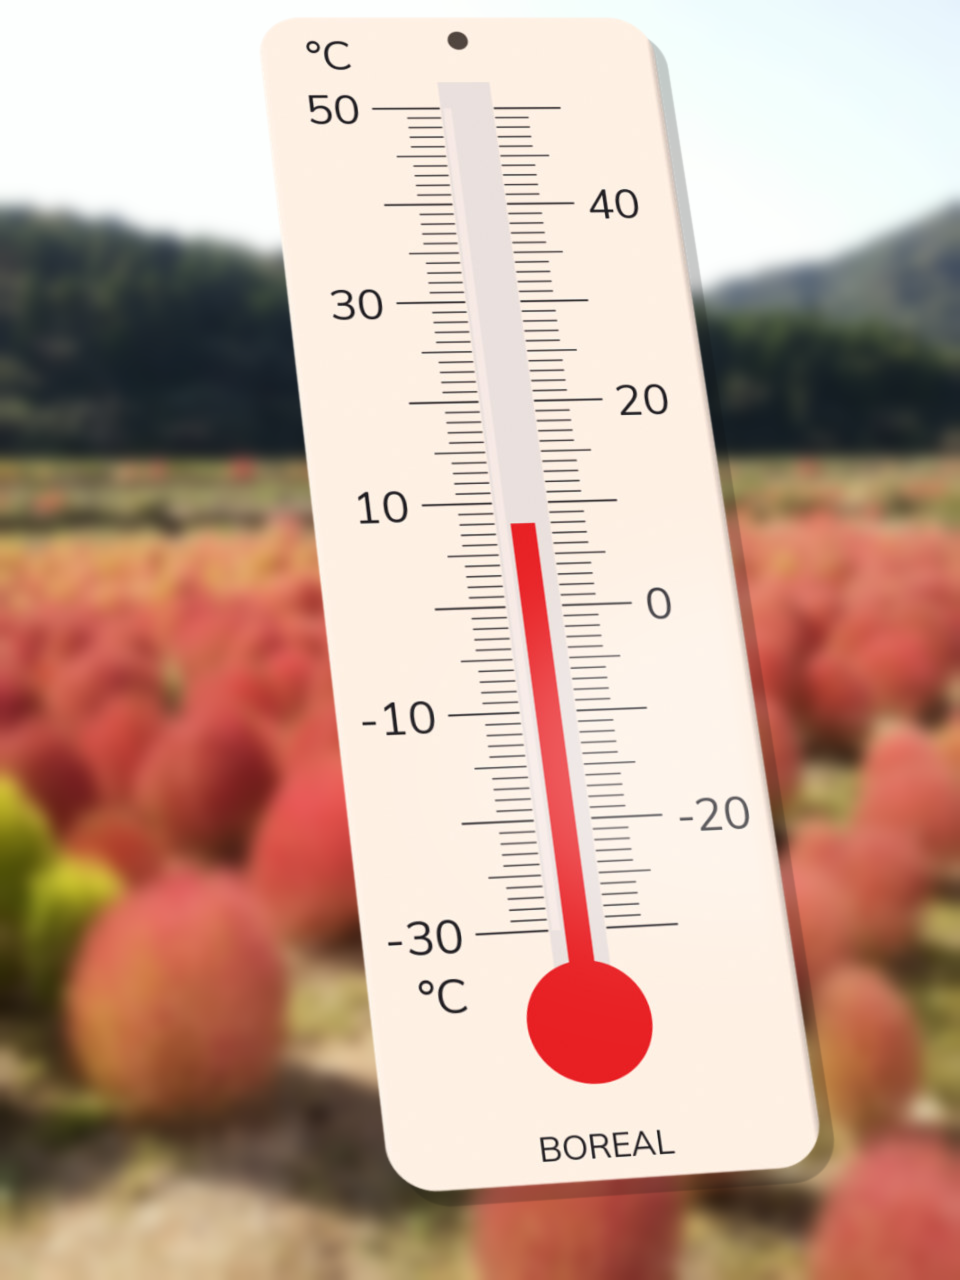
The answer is value=8 unit=°C
